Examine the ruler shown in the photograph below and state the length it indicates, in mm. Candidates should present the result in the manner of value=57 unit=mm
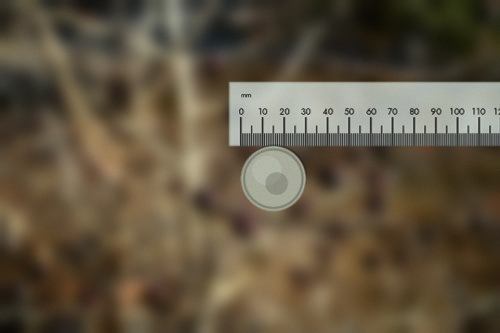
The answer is value=30 unit=mm
